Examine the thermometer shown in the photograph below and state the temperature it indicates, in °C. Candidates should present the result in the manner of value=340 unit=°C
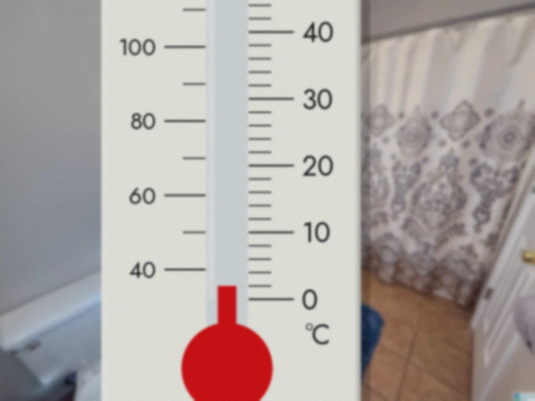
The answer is value=2 unit=°C
